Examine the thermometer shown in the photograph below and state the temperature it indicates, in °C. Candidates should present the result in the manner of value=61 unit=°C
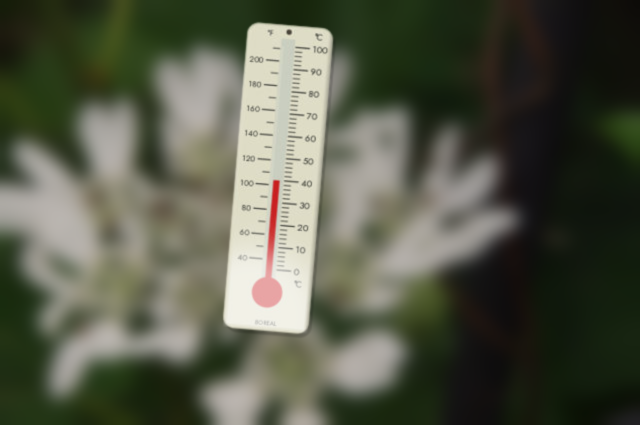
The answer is value=40 unit=°C
